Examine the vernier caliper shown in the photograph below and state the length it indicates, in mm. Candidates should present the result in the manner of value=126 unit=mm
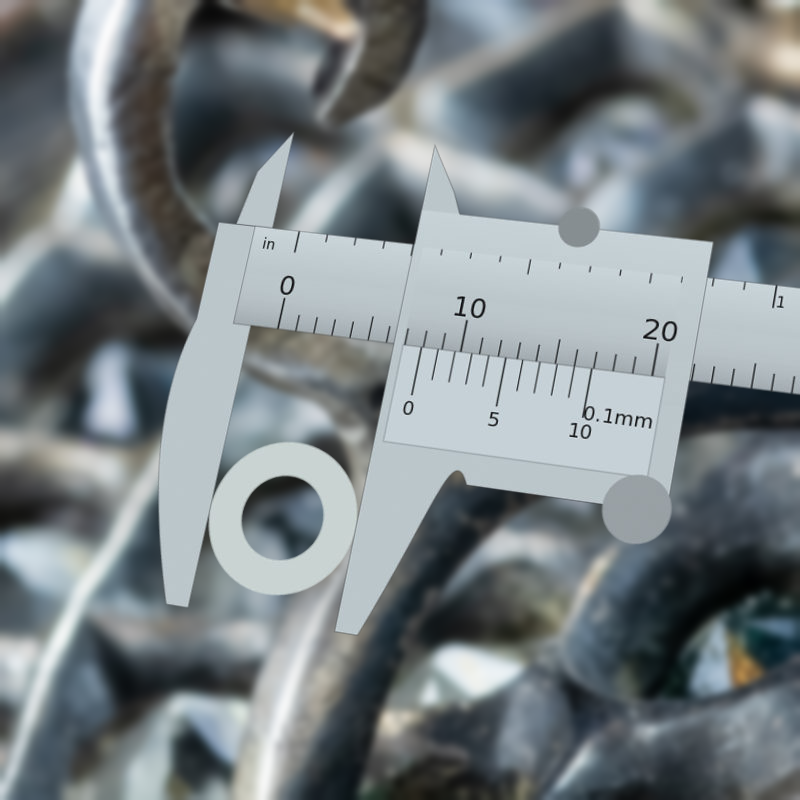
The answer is value=7.9 unit=mm
